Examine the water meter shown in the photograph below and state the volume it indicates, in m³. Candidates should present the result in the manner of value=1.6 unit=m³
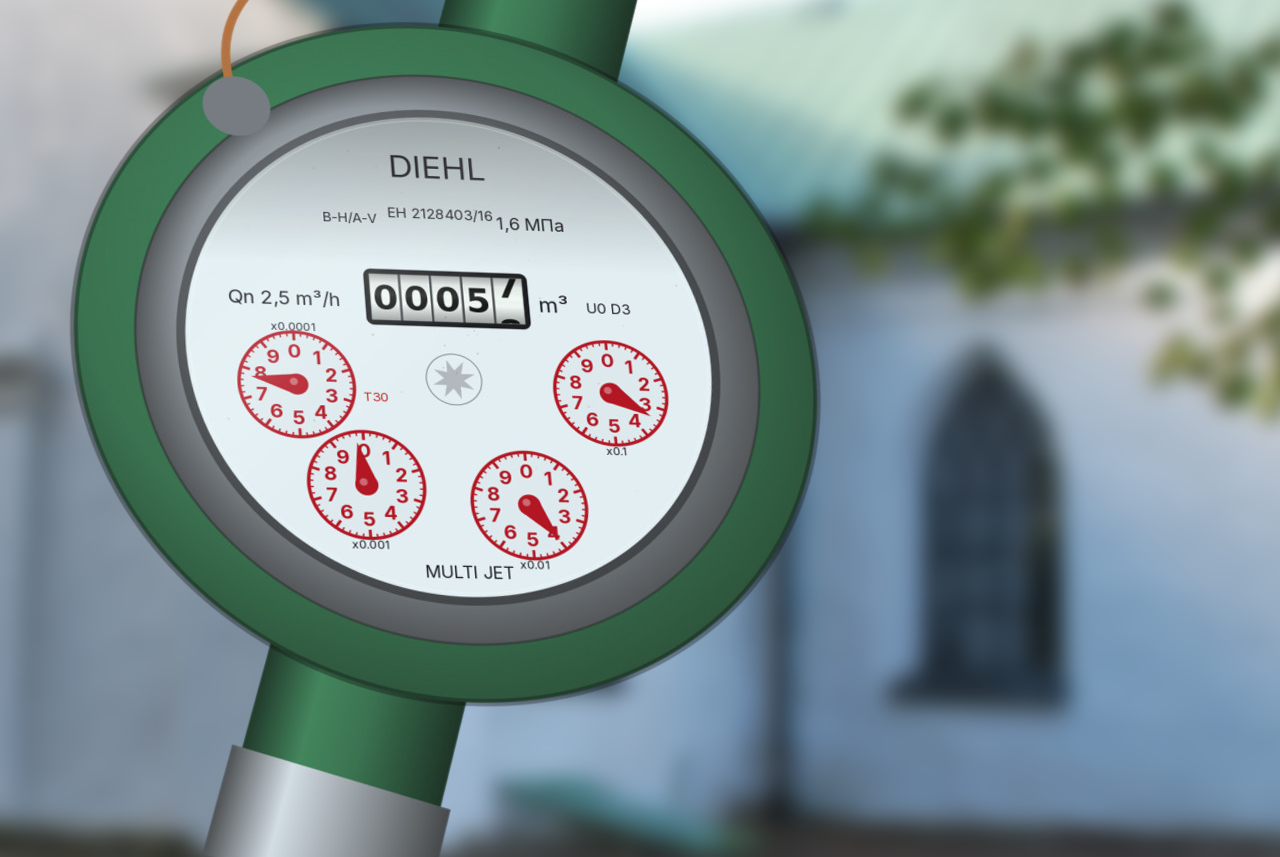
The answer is value=57.3397 unit=m³
